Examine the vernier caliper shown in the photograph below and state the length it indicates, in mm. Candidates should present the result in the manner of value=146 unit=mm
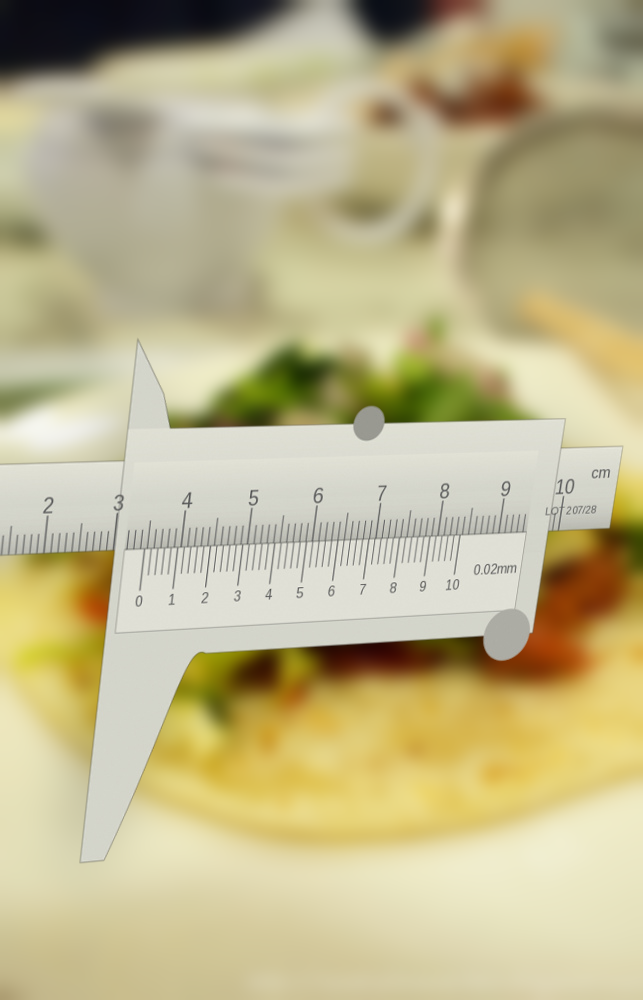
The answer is value=34.6 unit=mm
